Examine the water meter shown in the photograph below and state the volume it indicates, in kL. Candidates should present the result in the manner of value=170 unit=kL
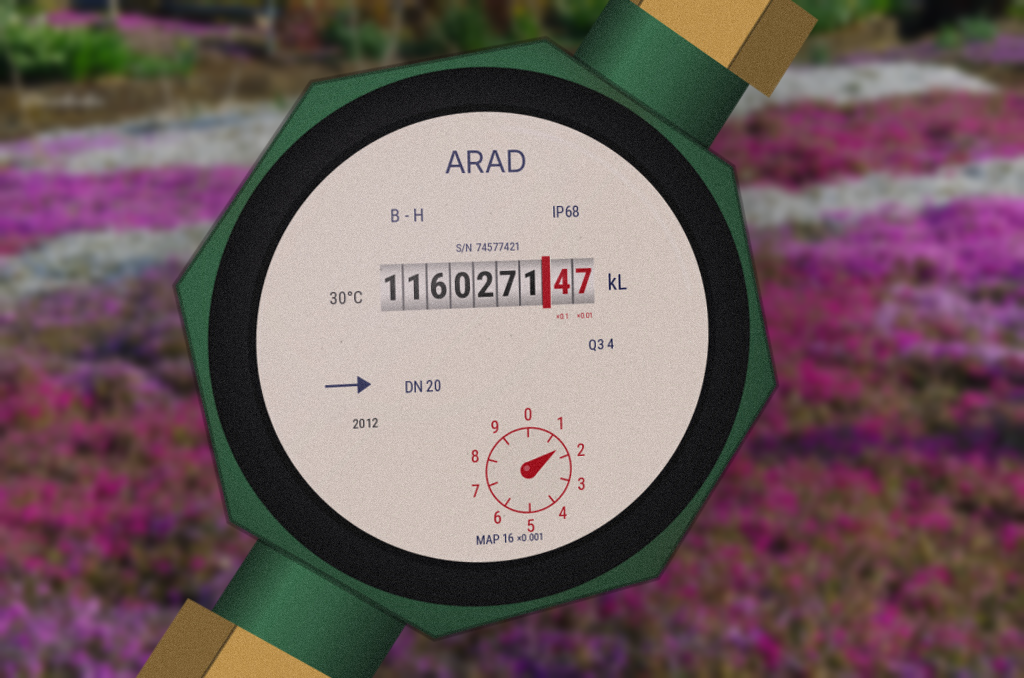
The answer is value=1160271.471 unit=kL
